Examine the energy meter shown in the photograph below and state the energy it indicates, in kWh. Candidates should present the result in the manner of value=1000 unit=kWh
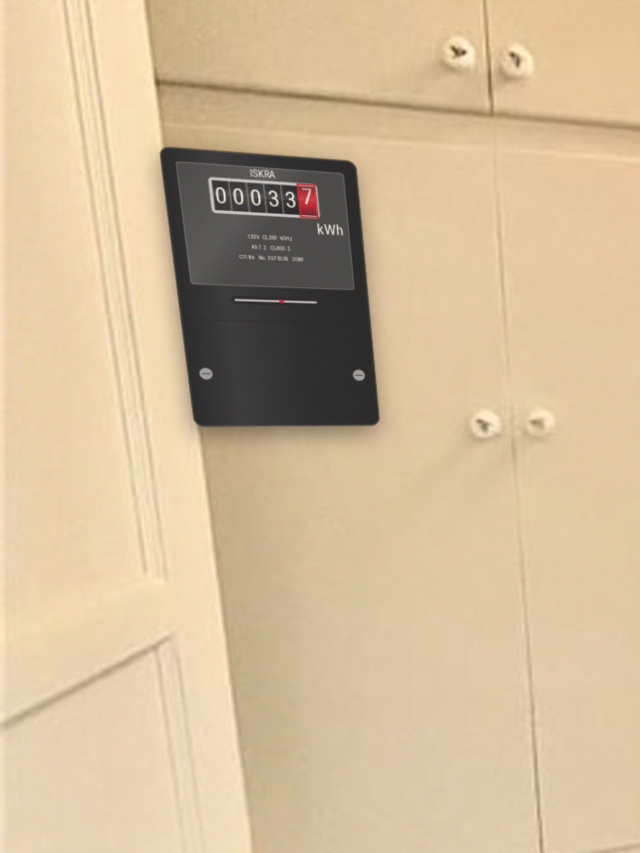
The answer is value=33.7 unit=kWh
